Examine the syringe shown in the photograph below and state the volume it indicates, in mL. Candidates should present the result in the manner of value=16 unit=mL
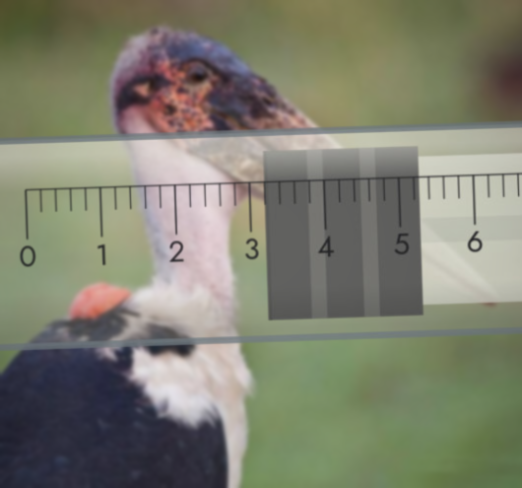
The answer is value=3.2 unit=mL
